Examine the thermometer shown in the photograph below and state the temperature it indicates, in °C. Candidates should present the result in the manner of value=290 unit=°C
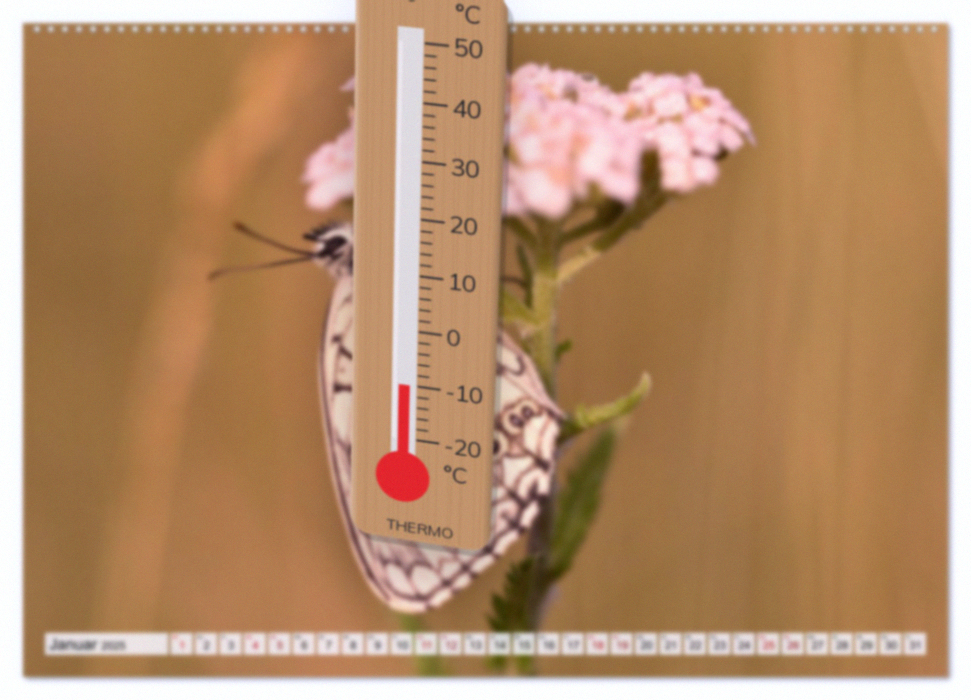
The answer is value=-10 unit=°C
